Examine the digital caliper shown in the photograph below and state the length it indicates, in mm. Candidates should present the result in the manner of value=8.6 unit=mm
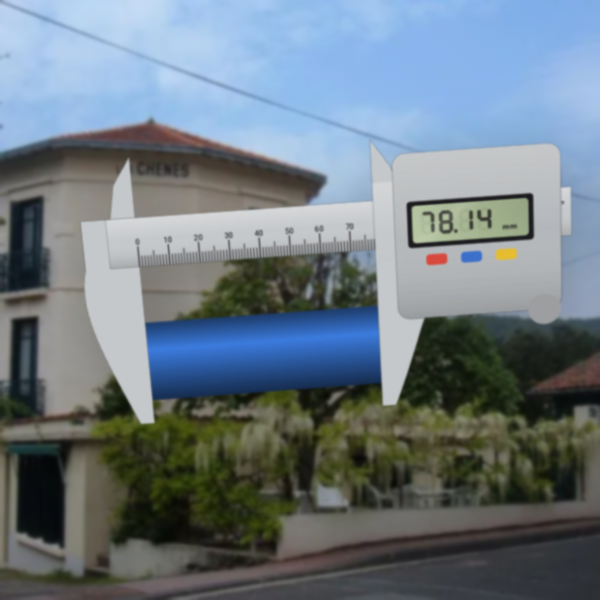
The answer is value=78.14 unit=mm
